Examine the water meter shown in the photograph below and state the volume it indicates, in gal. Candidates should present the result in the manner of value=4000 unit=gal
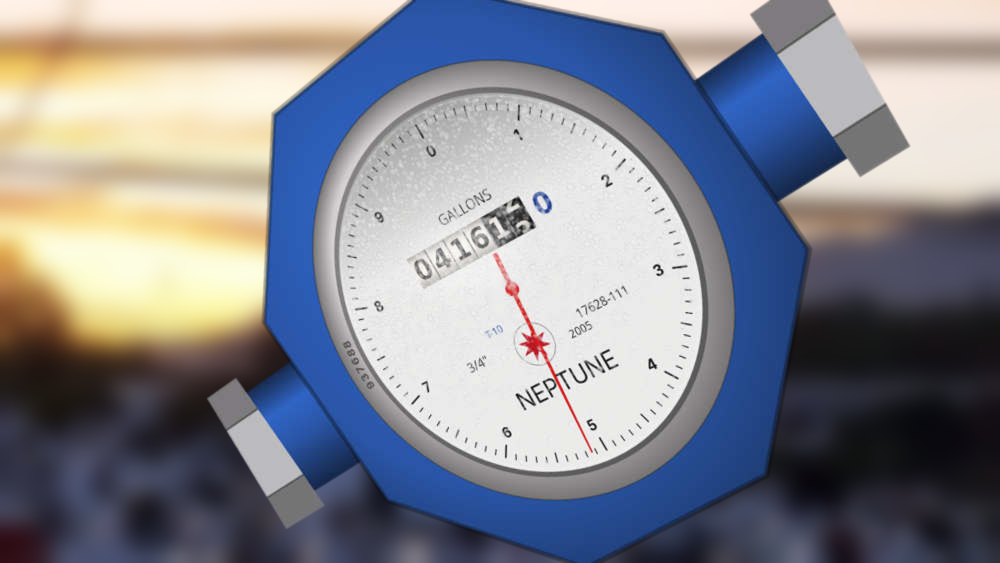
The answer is value=416125.1 unit=gal
